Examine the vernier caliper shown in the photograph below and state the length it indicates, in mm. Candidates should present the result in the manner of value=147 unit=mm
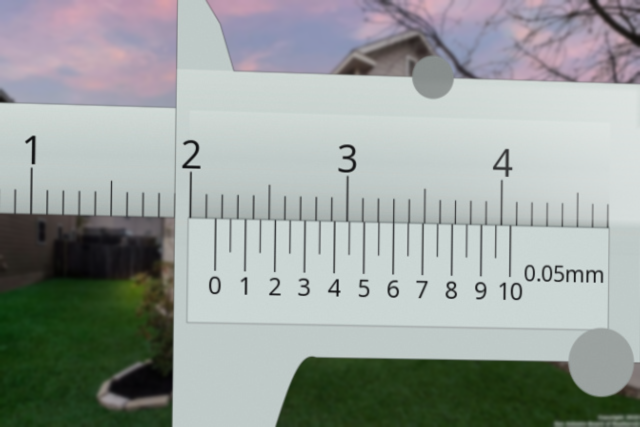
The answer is value=21.6 unit=mm
